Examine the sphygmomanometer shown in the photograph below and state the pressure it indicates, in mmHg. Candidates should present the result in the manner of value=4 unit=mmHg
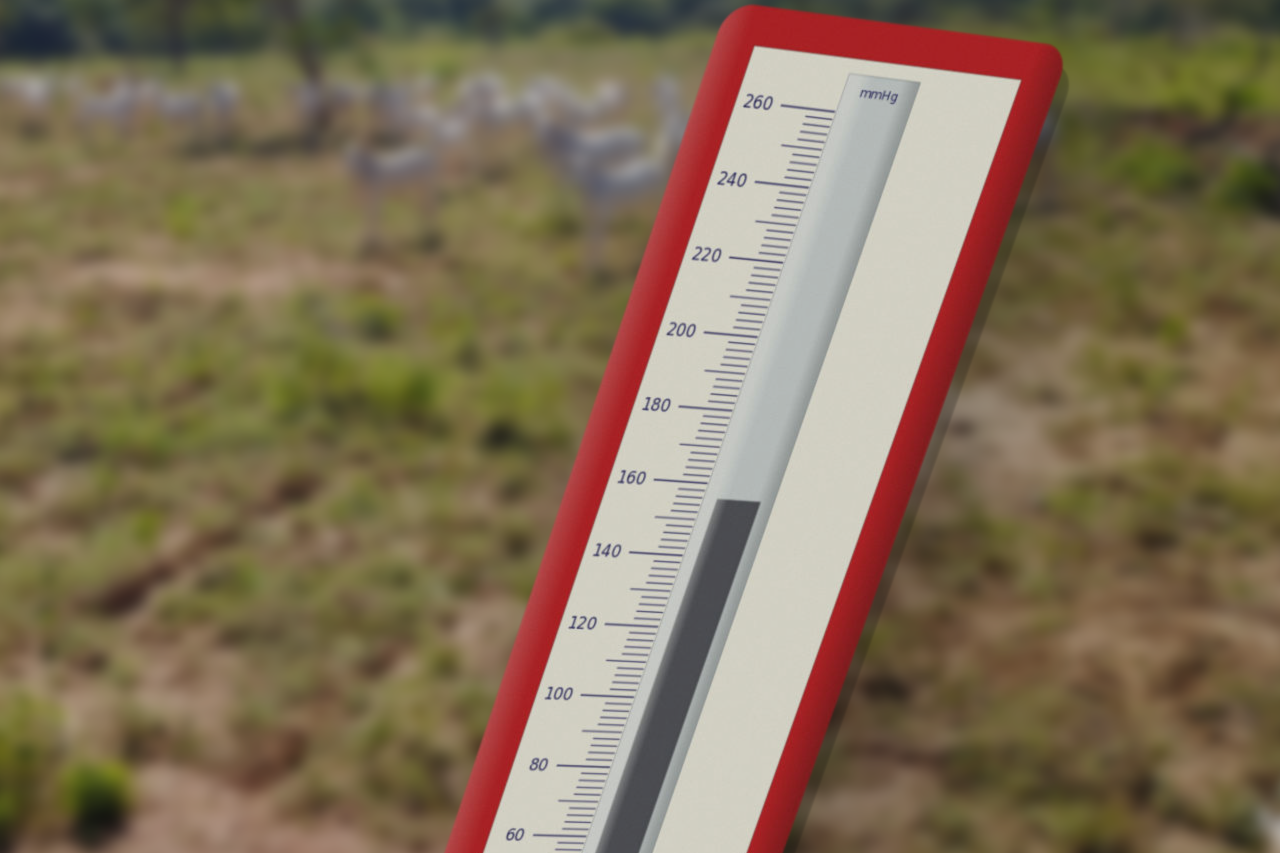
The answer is value=156 unit=mmHg
